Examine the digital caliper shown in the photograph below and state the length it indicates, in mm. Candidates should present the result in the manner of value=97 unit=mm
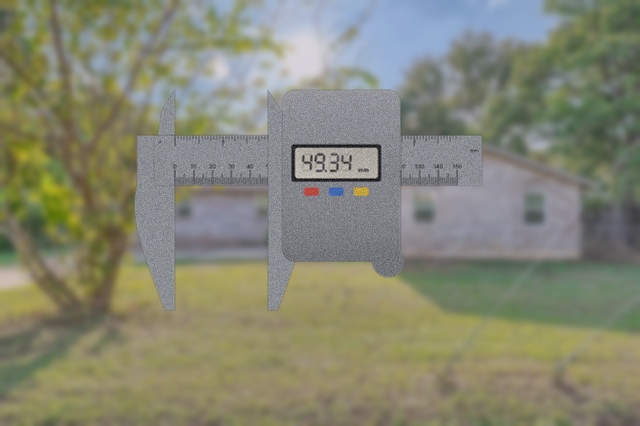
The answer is value=49.34 unit=mm
